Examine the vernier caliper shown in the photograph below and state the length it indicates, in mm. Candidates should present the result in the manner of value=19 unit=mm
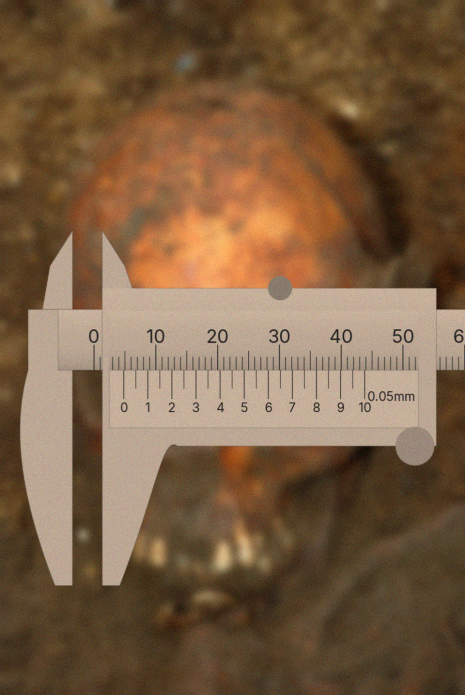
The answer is value=4.8 unit=mm
